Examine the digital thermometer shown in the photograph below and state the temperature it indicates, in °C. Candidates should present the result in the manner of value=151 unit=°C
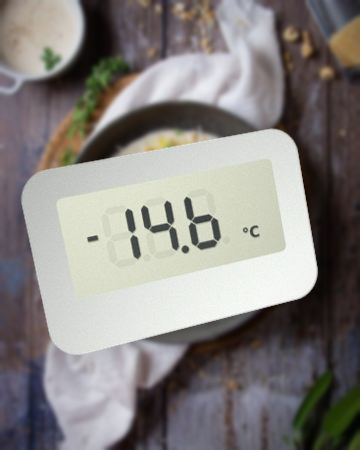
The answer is value=-14.6 unit=°C
